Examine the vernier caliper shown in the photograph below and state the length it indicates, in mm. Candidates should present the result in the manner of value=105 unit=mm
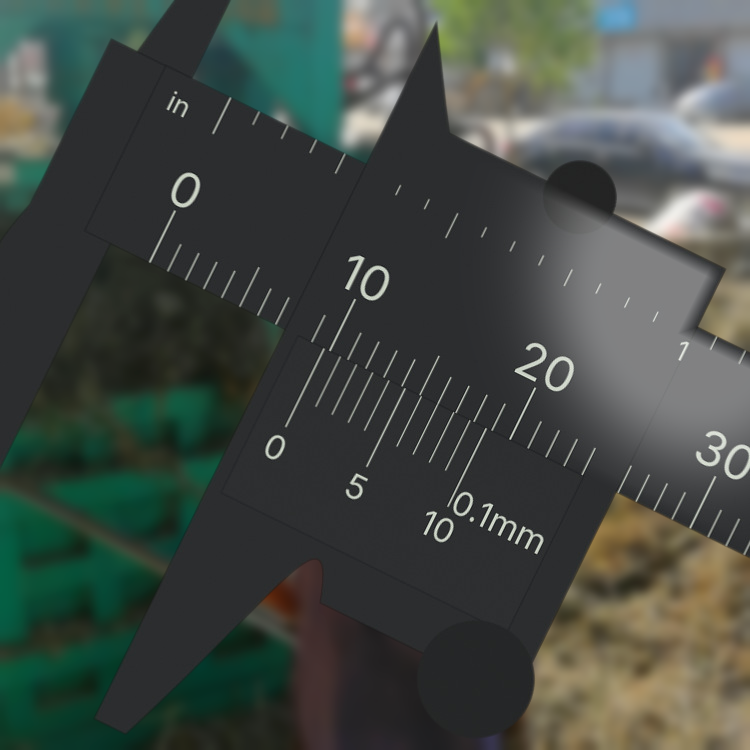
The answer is value=9.7 unit=mm
